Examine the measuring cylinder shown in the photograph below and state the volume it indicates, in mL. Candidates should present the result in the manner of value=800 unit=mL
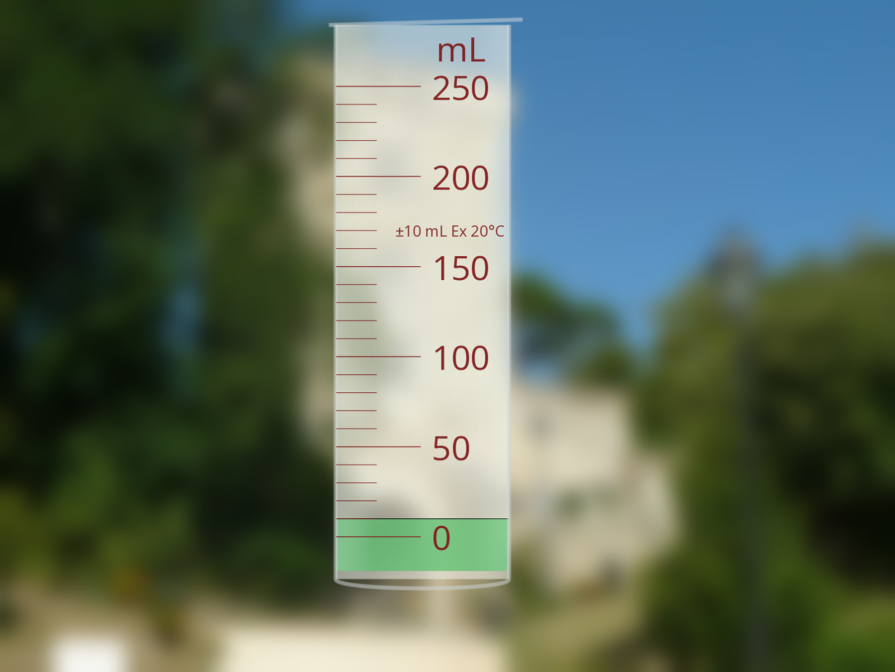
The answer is value=10 unit=mL
